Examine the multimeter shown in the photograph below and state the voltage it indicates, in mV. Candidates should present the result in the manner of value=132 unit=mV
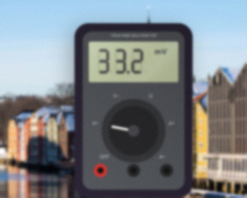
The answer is value=33.2 unit=mV
